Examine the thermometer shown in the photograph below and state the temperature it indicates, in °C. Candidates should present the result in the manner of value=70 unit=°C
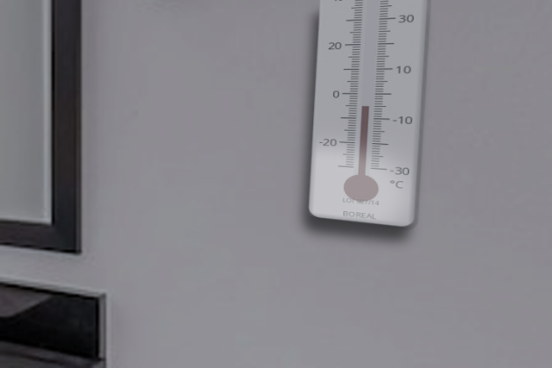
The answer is value=-5 unit=°C
